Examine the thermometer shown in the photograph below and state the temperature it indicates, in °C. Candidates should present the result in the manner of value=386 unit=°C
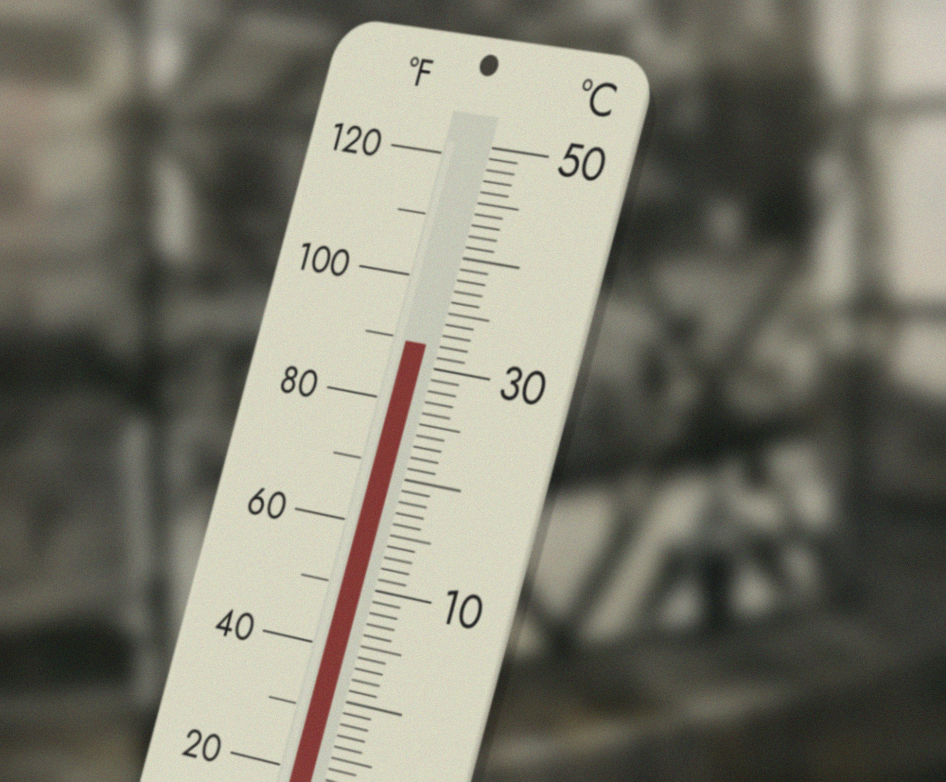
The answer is value=32 unit=°C
